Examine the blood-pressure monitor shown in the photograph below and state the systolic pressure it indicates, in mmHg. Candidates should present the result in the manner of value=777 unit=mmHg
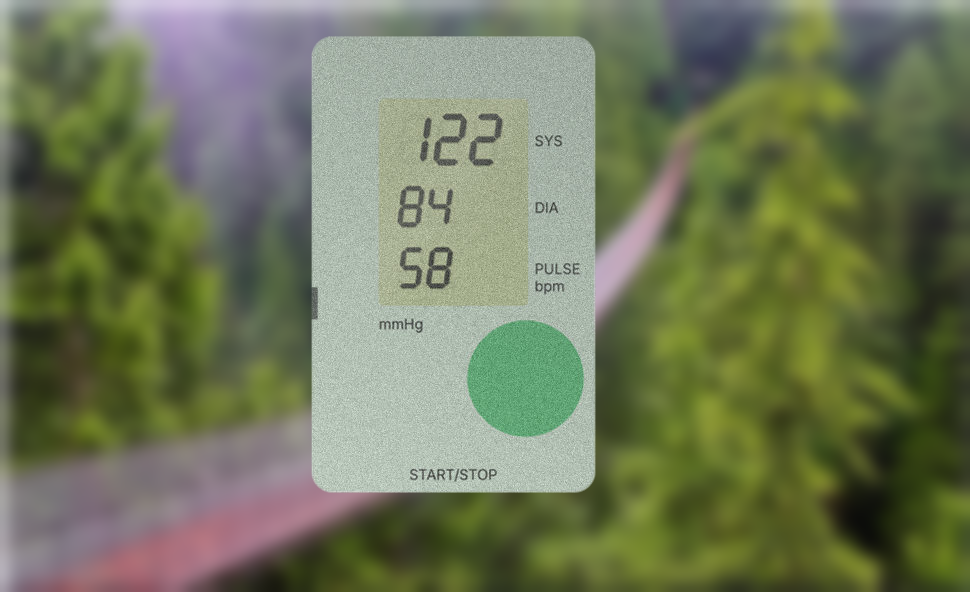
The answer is value=122 unit=mmHg
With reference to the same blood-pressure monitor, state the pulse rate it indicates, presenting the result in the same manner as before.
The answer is value=58 unit=bpm
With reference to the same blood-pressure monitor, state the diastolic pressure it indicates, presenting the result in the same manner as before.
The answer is value=84 unit=mmHg
